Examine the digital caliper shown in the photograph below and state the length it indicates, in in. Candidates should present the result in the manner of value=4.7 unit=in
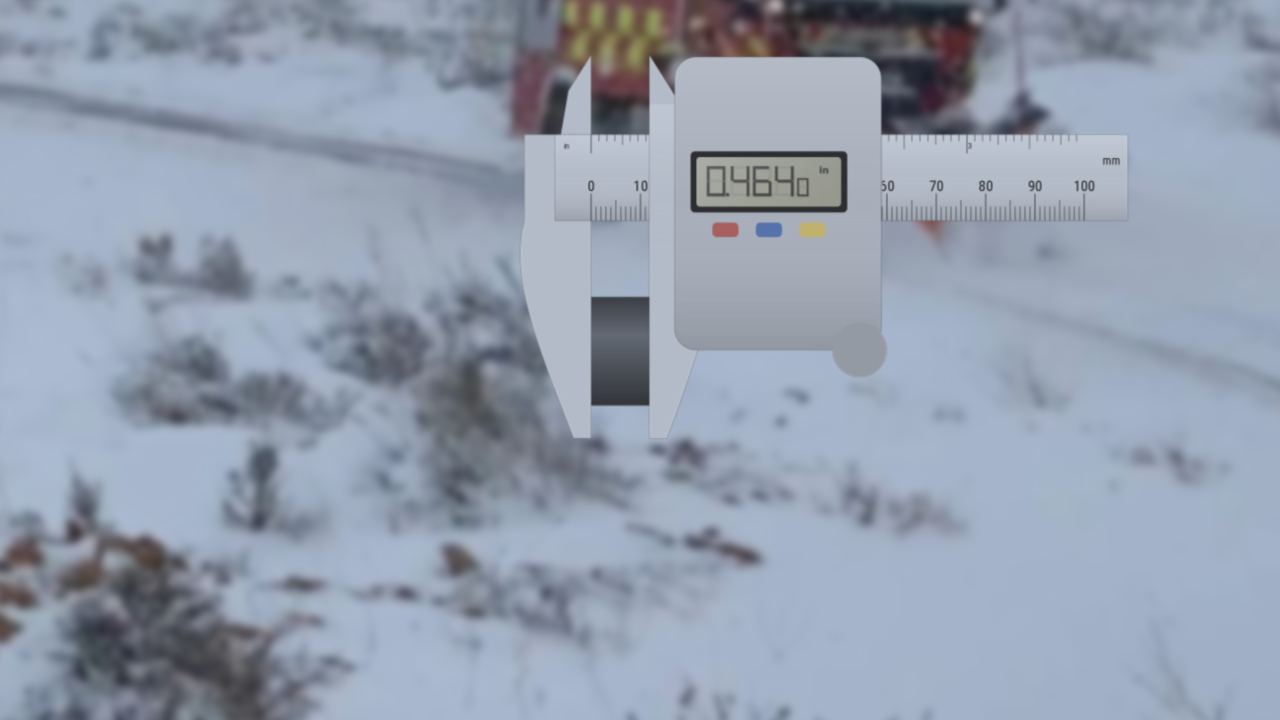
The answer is value=0.4640 unit=in
